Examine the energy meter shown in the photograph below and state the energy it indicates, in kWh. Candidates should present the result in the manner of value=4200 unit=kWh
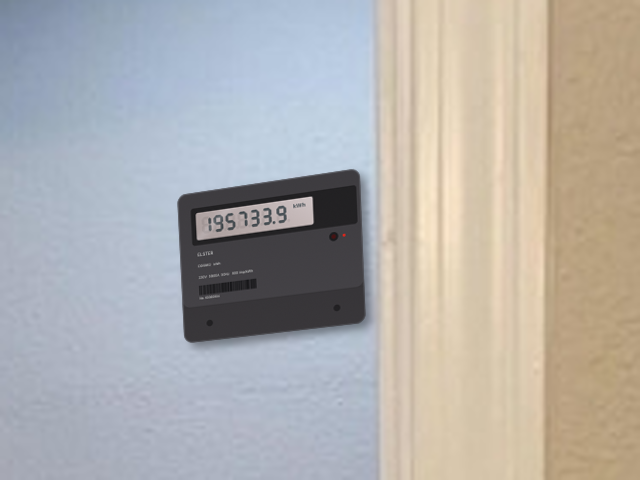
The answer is value=195733.9 unit=kWh
